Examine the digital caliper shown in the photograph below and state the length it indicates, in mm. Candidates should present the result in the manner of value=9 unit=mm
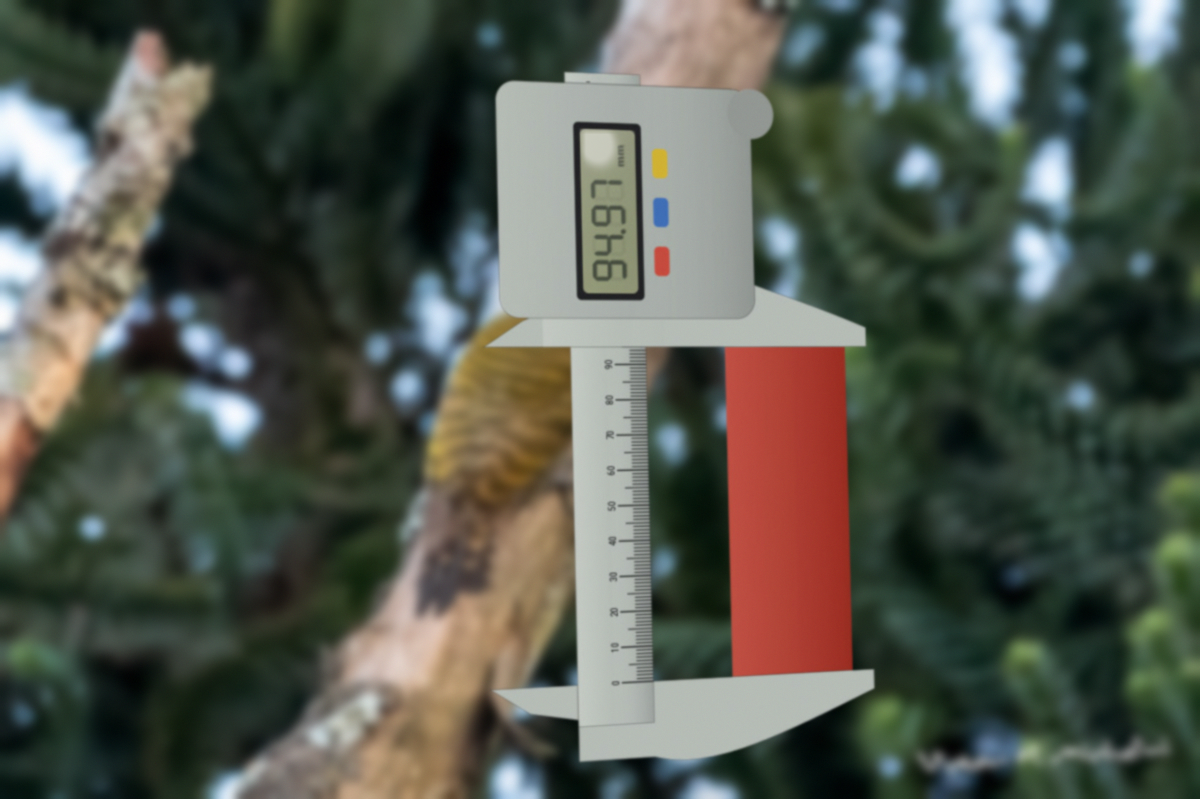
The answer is value=94.97 unit=mm
